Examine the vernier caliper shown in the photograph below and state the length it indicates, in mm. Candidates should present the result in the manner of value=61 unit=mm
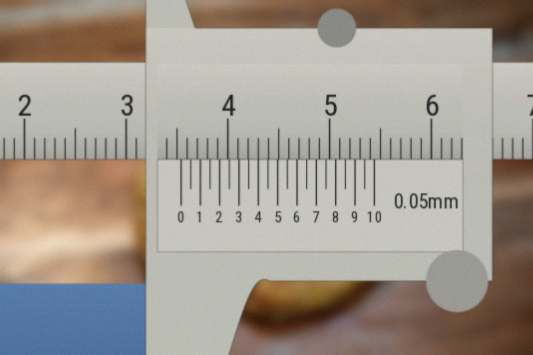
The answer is value=35.4 unit=mm
